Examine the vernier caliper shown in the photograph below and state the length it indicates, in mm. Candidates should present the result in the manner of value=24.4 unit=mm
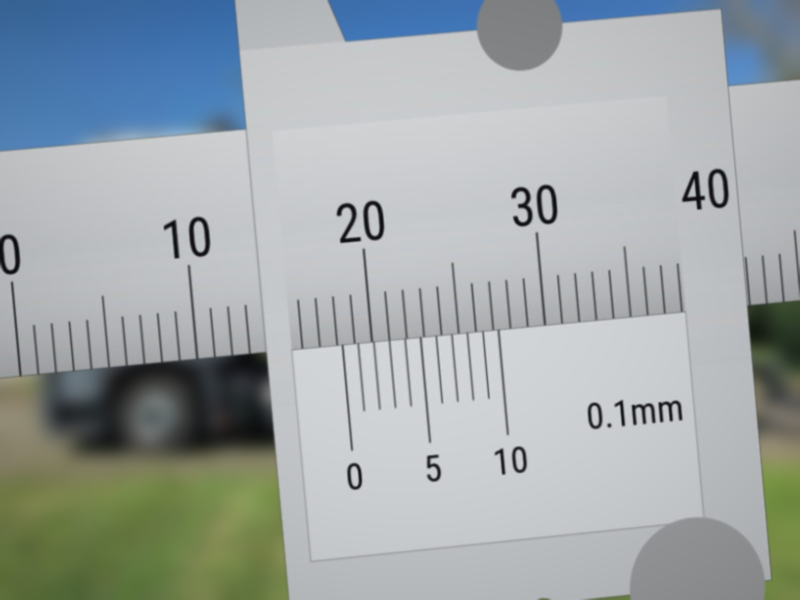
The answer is value=18.3 unit=mm
